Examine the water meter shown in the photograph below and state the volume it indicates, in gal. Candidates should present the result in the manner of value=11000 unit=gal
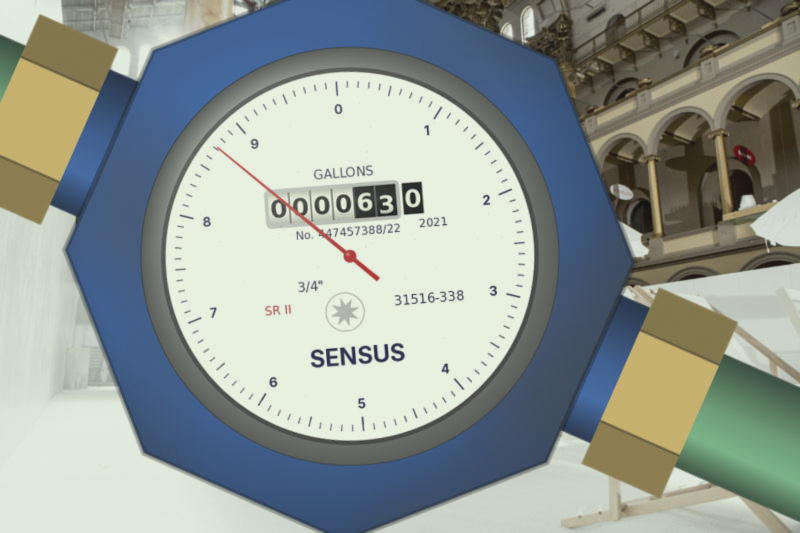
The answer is value=628.7 unit=gal
